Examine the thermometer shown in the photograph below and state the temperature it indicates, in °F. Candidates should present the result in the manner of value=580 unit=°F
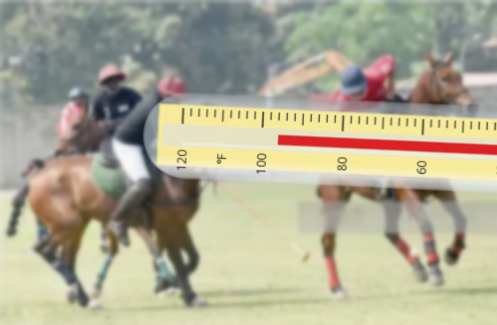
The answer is value=96 unit=°F
